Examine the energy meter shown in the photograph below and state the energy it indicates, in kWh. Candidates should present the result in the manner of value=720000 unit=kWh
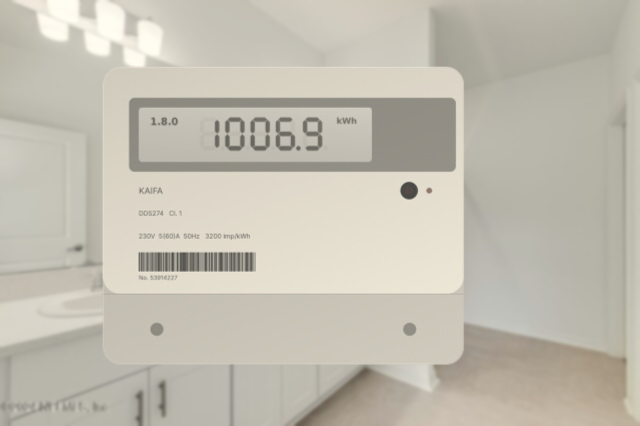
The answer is value=1006.9 unit=kWh
